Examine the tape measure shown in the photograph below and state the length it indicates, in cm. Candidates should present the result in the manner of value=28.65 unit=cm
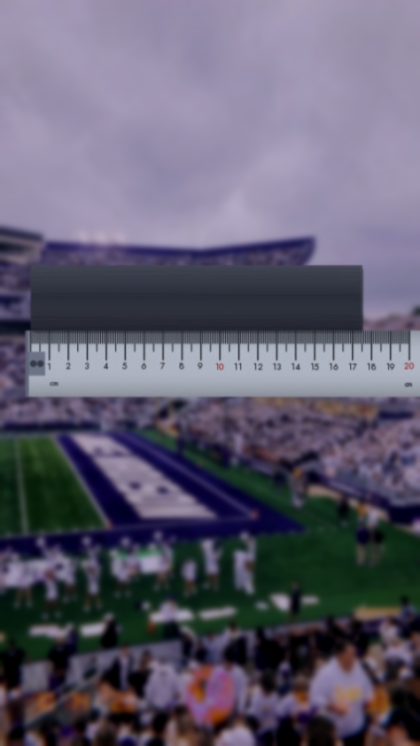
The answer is value=17.5 unit=cm
